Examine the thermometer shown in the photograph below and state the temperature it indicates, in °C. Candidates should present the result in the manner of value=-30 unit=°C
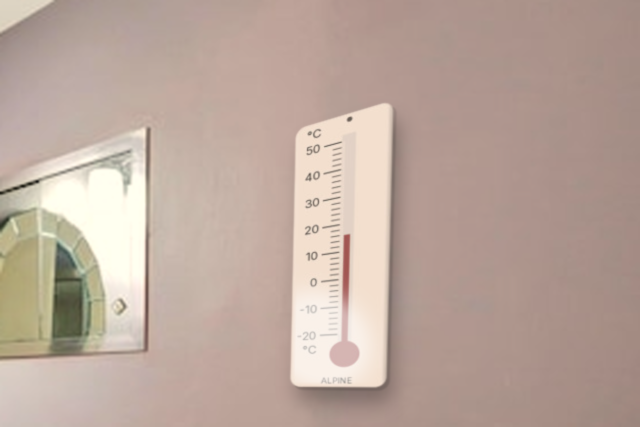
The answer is value=16 unit=°C
